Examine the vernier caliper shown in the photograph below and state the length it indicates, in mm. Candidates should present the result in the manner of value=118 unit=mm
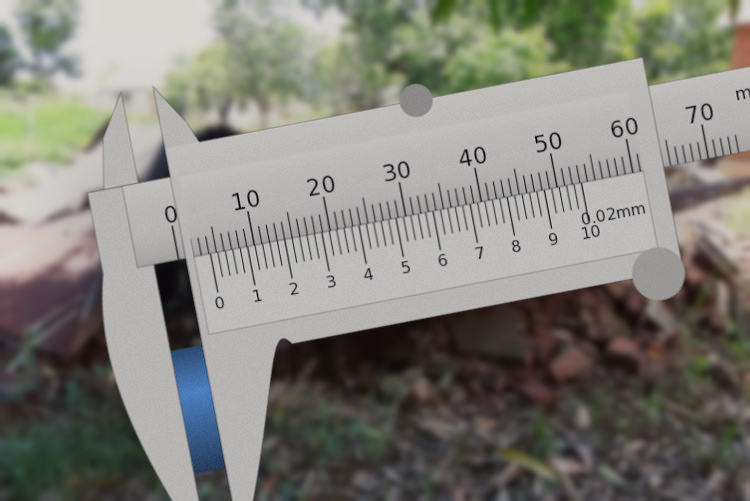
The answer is value=4.2 unit=mm
